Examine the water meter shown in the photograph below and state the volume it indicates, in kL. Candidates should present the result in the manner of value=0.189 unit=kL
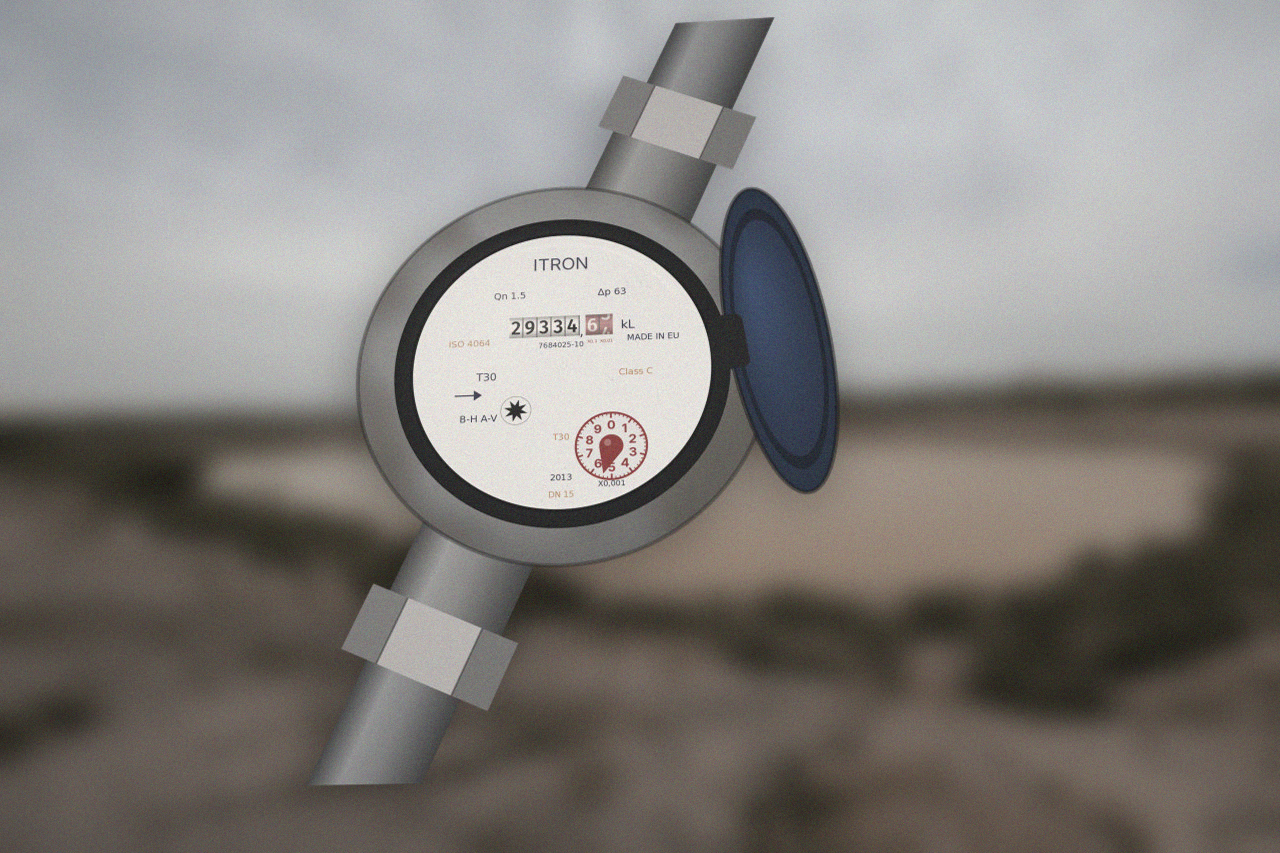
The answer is value=29334.635 unit=kL
